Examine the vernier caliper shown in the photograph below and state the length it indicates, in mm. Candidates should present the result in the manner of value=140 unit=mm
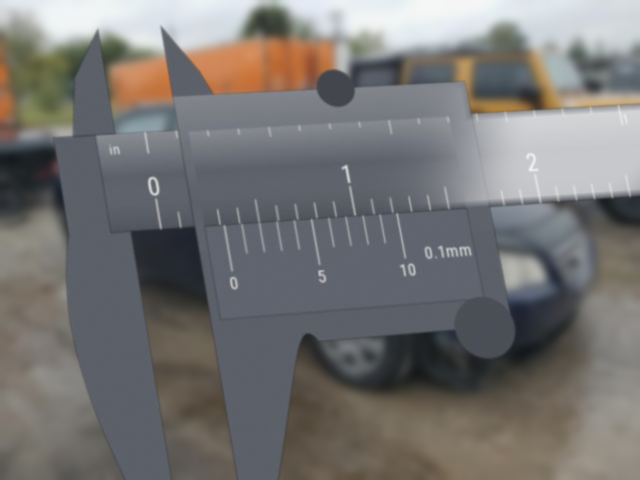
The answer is value=3.2 unit=mm
